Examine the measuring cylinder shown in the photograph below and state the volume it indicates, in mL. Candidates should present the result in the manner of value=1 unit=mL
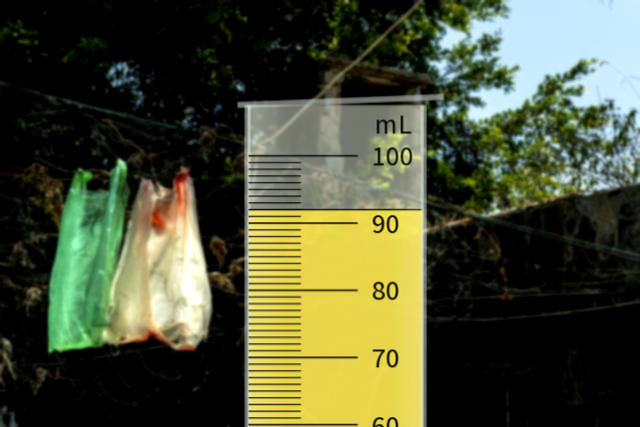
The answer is value=92 unit=mL
